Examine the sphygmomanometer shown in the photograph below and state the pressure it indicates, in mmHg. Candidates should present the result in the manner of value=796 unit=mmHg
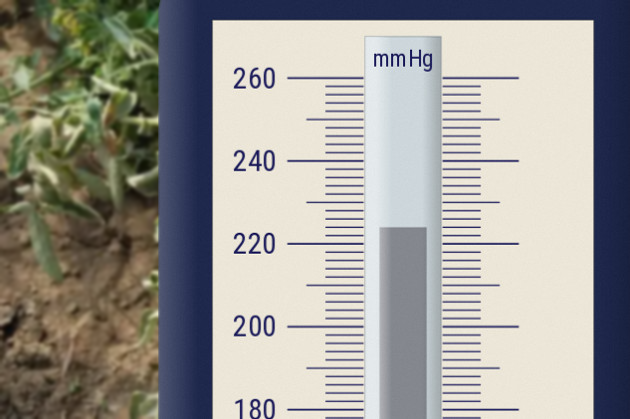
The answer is value=224 unit=mmHg
